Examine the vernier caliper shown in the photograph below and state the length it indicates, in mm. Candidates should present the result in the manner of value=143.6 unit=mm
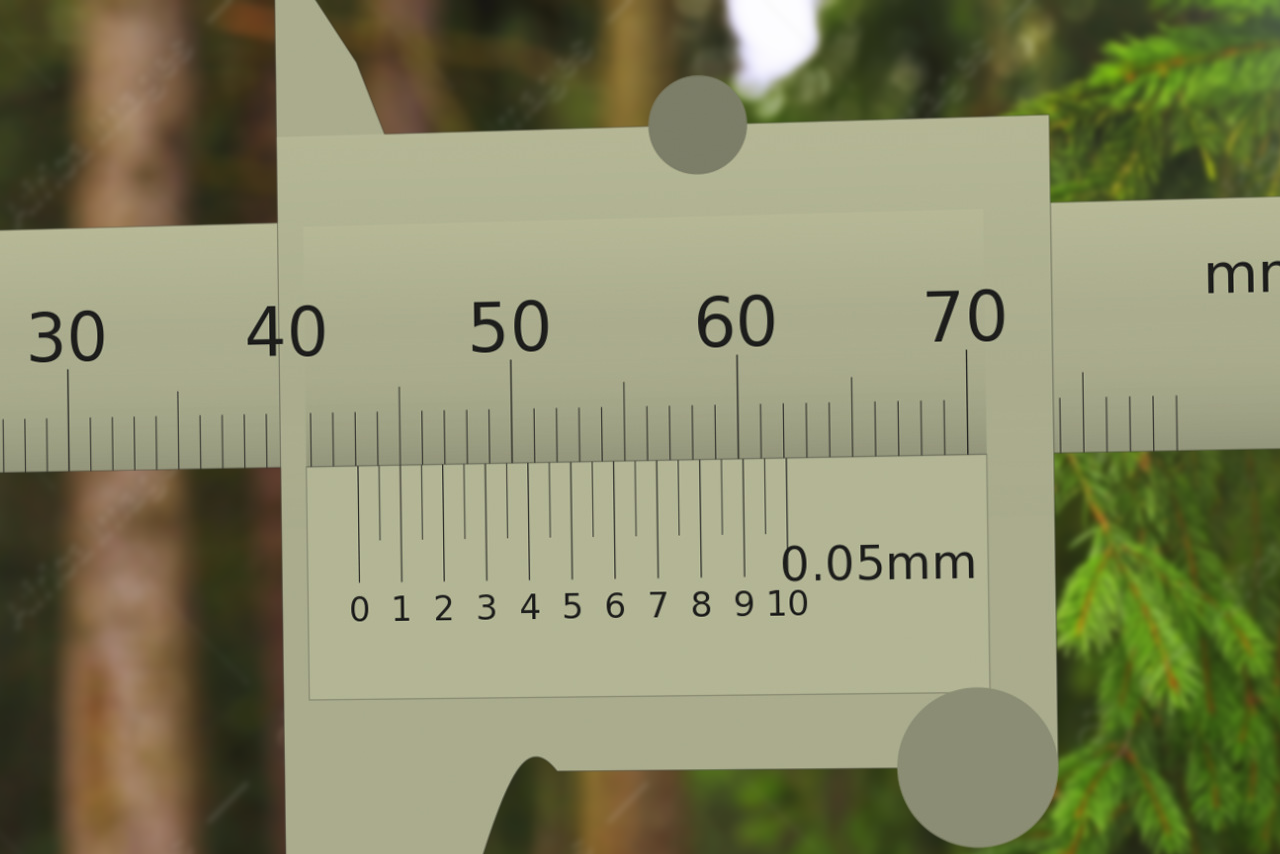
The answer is value=43.1 unit=mm
